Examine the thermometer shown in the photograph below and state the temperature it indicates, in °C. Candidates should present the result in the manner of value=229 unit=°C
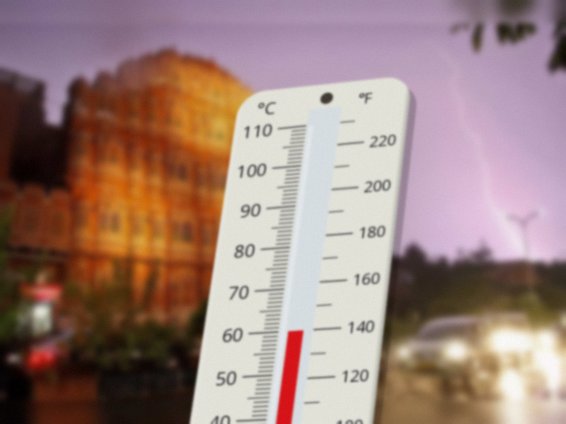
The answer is value=60 unit=°C
